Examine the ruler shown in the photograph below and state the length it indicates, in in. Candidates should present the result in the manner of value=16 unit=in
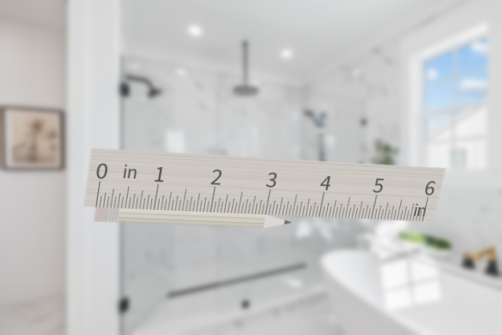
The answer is value=3.5 unit=in
